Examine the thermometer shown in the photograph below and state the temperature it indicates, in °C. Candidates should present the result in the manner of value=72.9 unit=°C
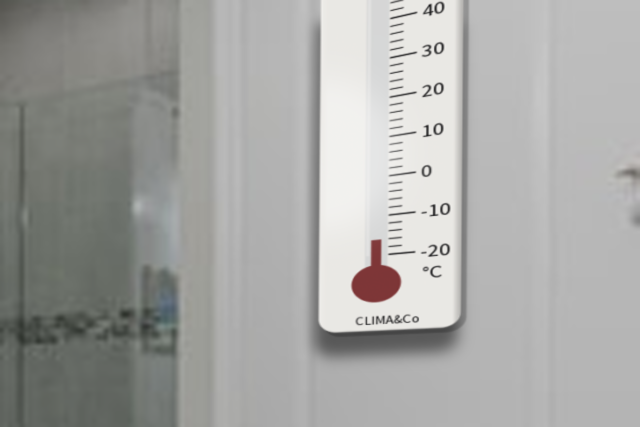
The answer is value=-16 unit=°C
